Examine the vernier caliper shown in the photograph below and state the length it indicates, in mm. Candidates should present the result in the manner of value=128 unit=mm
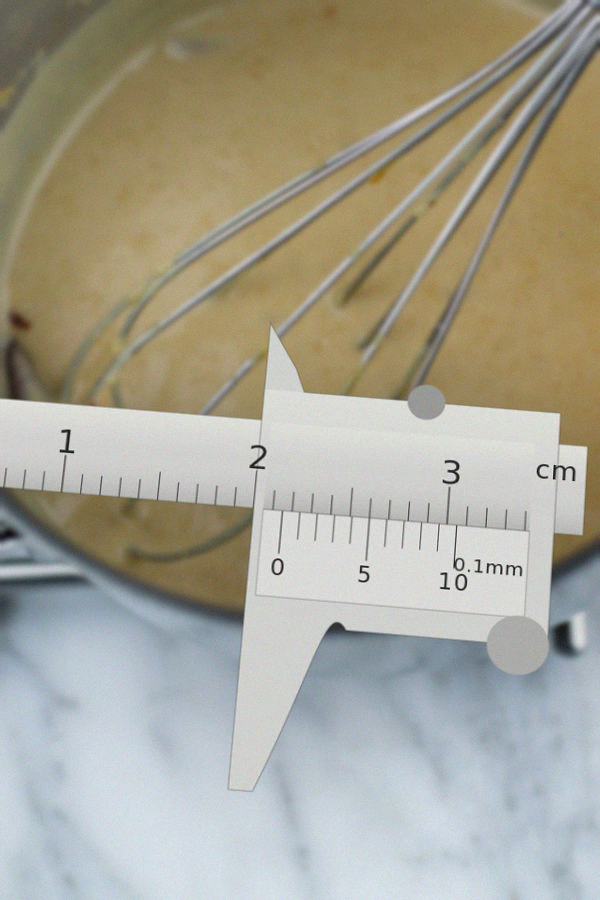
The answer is value=21.5 unit=mm
